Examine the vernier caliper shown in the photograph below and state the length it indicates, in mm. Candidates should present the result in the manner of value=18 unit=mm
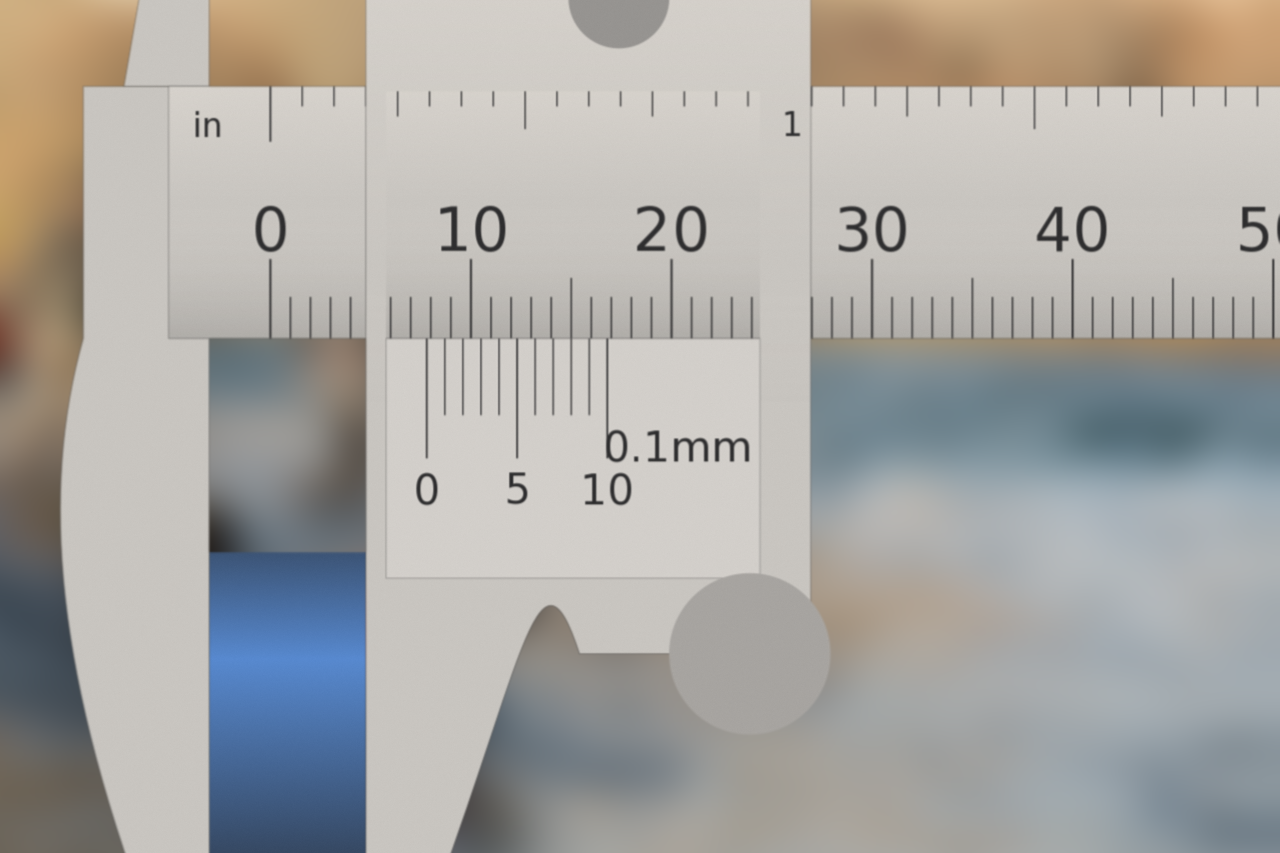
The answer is value=7.8 unit=mm
